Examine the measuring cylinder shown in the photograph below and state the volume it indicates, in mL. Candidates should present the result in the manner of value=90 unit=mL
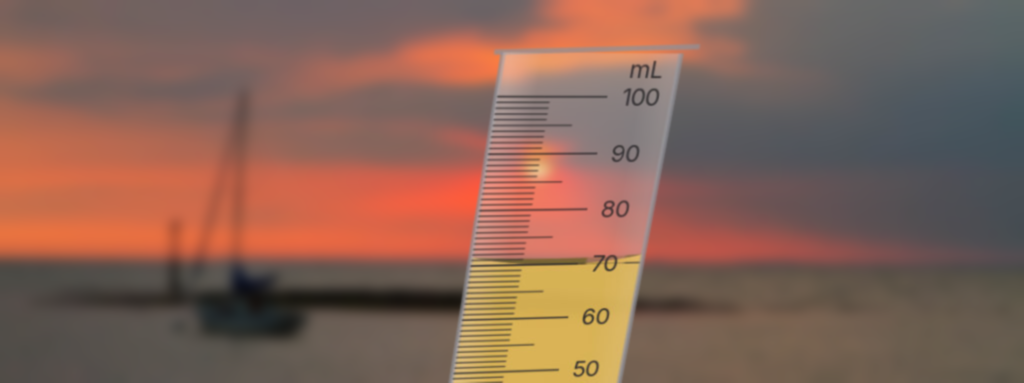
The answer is value=70 unit=mL
